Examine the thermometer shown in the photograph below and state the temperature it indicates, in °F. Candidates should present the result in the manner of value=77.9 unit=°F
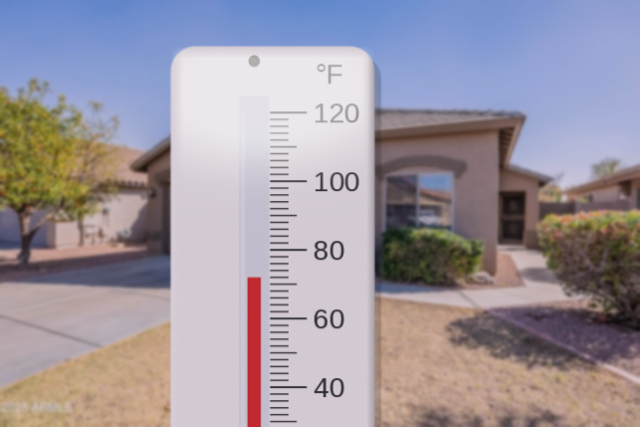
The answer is value=72 unit=°F
